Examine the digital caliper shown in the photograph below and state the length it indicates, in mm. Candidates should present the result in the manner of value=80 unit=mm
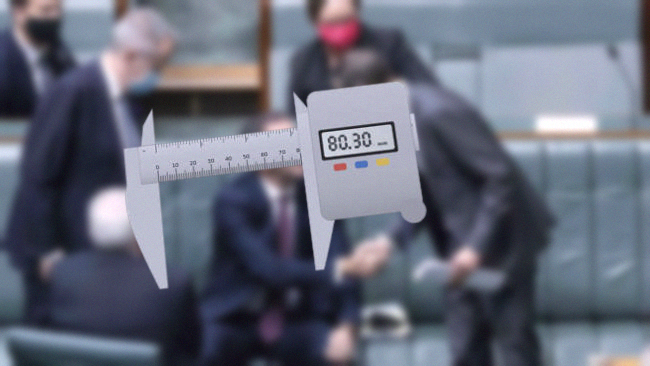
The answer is value=80.30 unit=mm
